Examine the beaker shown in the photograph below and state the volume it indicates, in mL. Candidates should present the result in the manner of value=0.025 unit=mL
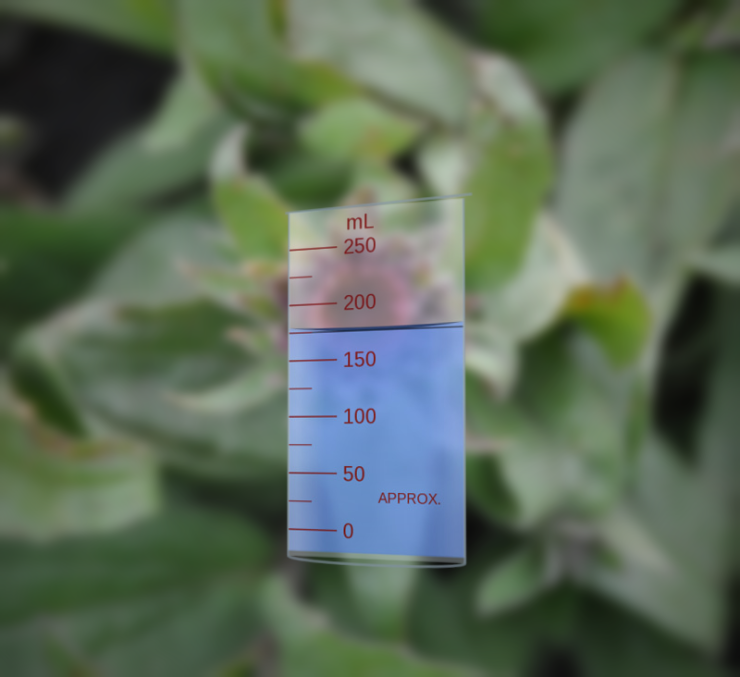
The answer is value=175 unit=mL
